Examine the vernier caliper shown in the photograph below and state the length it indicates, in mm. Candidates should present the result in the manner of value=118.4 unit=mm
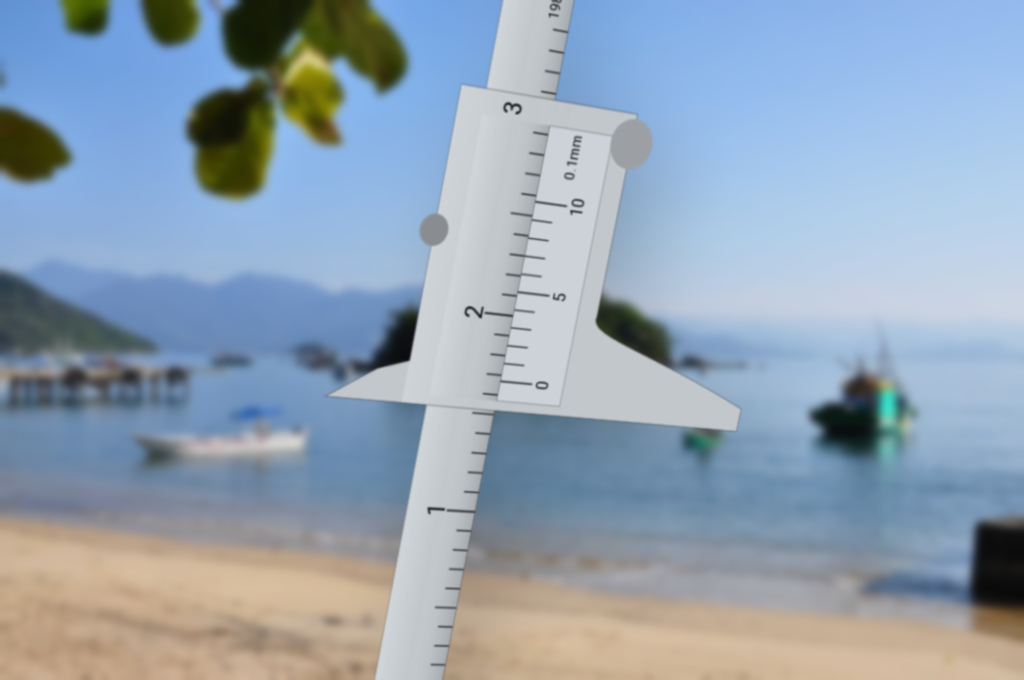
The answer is value=16.7 unit=mm
